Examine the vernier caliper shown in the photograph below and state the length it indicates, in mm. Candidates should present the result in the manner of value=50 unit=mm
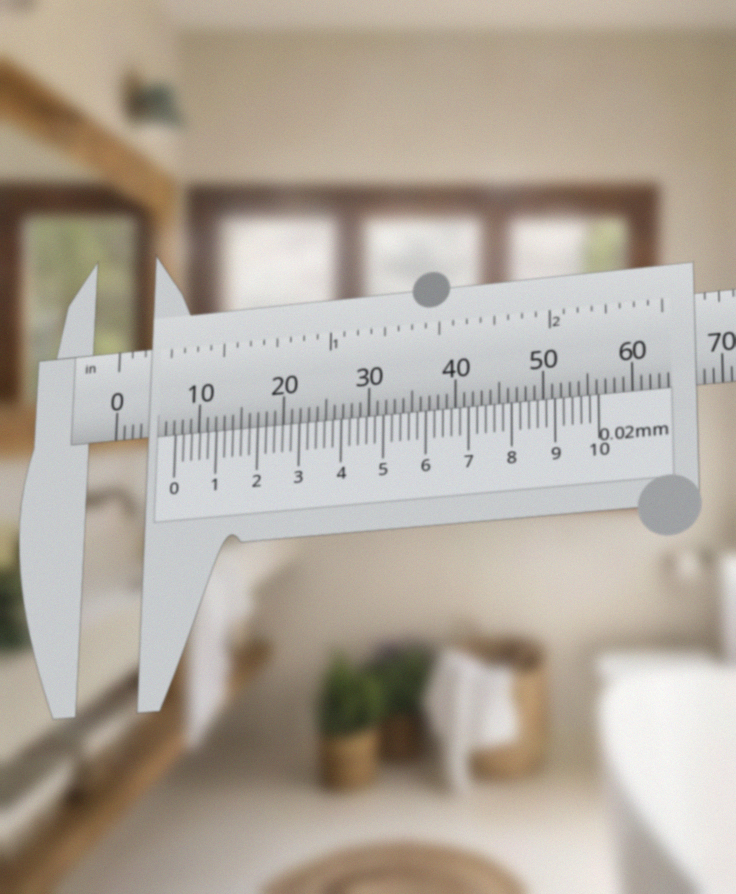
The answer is value=7.2 unit=mm
